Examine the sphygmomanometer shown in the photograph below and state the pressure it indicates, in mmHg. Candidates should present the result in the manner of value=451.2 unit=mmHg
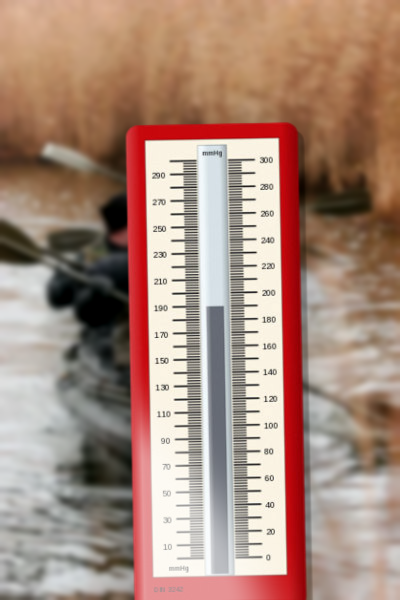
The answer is value=190 unit=mmHg
